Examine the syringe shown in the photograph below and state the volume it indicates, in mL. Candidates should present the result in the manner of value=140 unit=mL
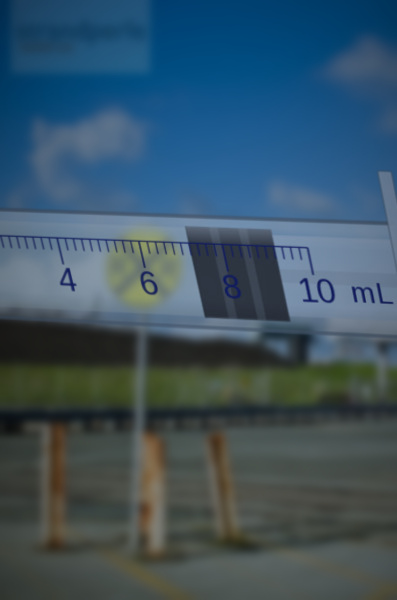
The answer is value=7.2 unit=mL
